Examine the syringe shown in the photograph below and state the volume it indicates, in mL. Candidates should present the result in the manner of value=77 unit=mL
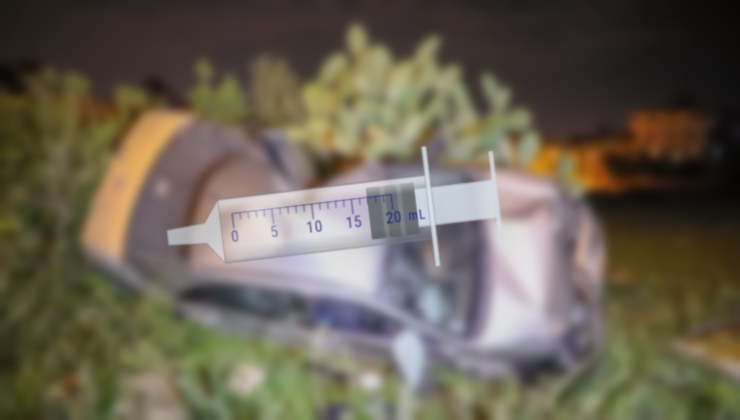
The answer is value=17 unit=mL
